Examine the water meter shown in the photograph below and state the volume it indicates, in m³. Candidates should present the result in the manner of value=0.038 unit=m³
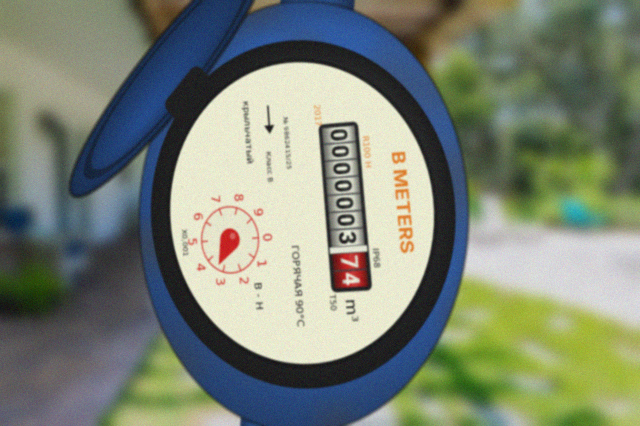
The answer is value=3.743 unit=m³
